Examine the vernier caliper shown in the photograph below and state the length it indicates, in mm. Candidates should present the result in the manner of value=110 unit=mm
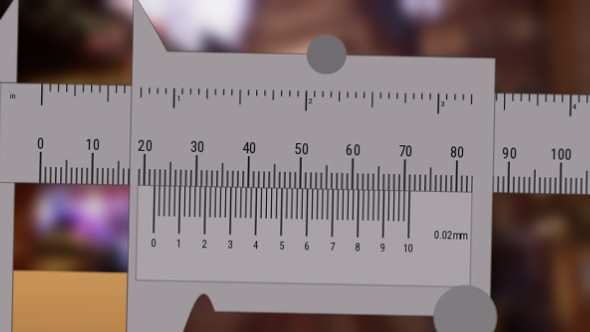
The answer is value=22.0 unit=mm
